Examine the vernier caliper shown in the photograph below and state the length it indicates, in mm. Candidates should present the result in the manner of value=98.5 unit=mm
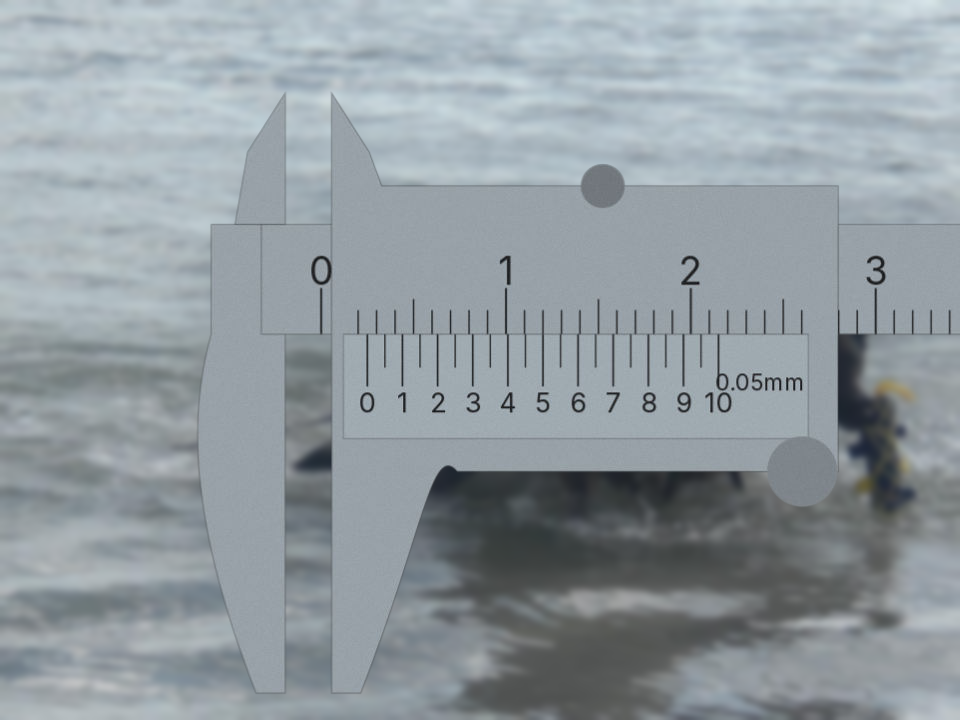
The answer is value=2.5 unit=mm
